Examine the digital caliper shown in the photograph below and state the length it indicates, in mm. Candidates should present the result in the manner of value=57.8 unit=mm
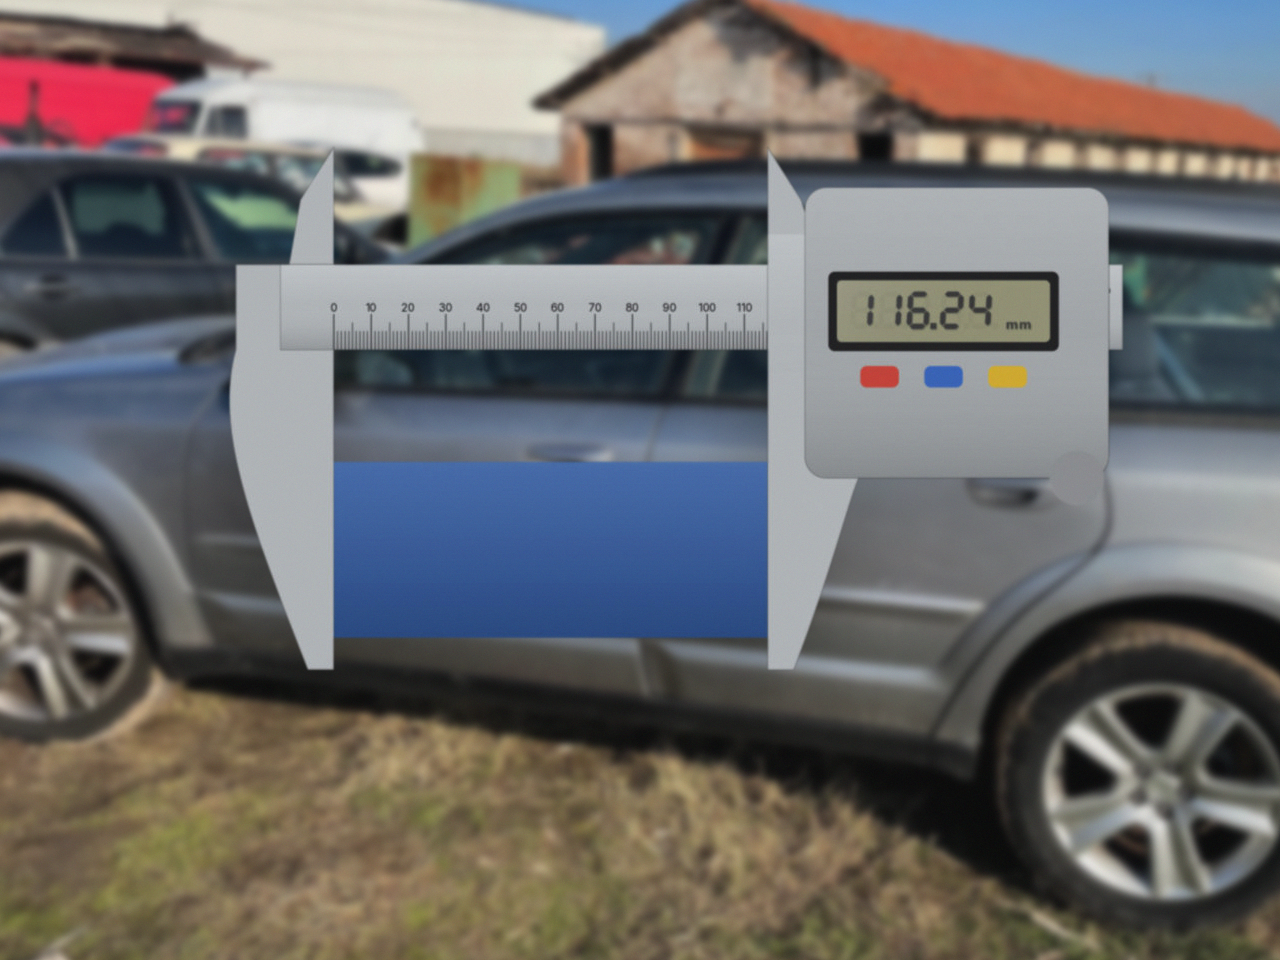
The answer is value=116.24 unit=mm
